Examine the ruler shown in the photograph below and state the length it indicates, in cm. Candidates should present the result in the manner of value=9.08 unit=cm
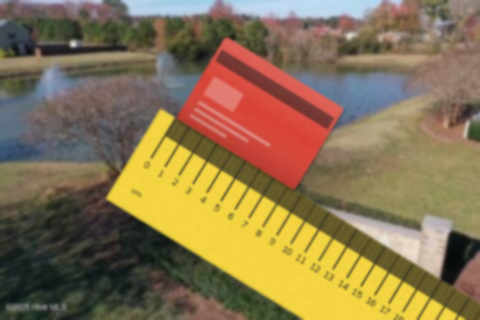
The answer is value=8.5 unit=cm
